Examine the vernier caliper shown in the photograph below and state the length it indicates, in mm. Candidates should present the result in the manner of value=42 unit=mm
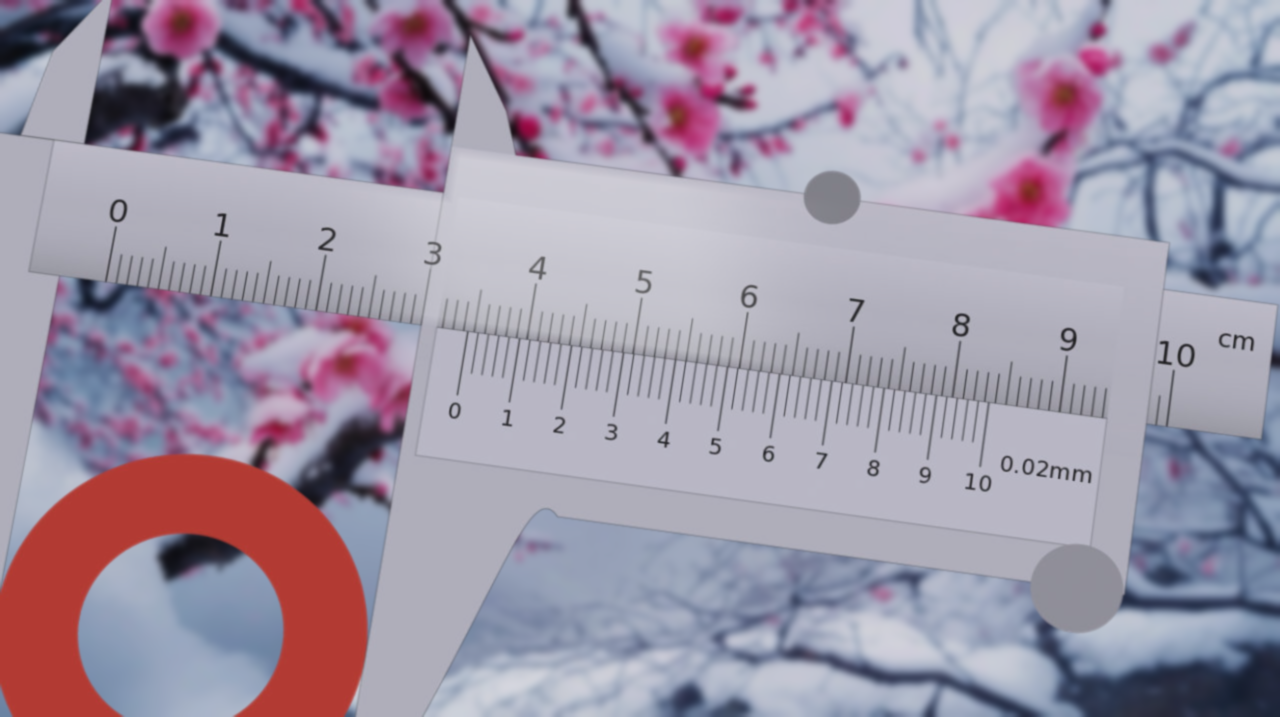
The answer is value=34.4 unit=mm
